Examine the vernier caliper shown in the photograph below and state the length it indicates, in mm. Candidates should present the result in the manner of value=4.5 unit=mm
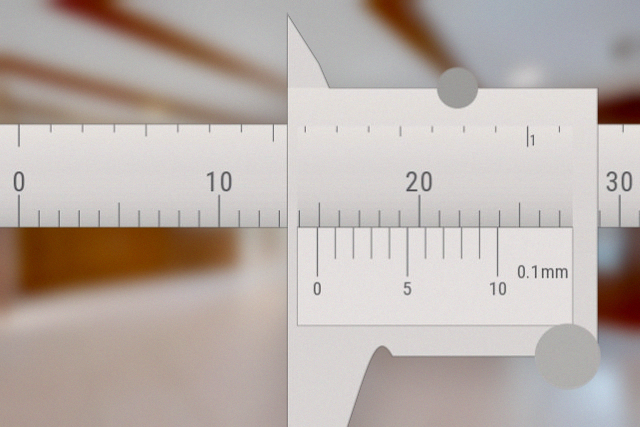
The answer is value=14.9 unit=mm
